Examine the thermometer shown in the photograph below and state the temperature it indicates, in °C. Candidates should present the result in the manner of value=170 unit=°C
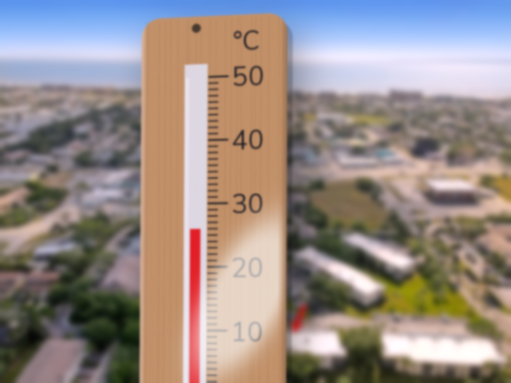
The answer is value=26 unit=°C
